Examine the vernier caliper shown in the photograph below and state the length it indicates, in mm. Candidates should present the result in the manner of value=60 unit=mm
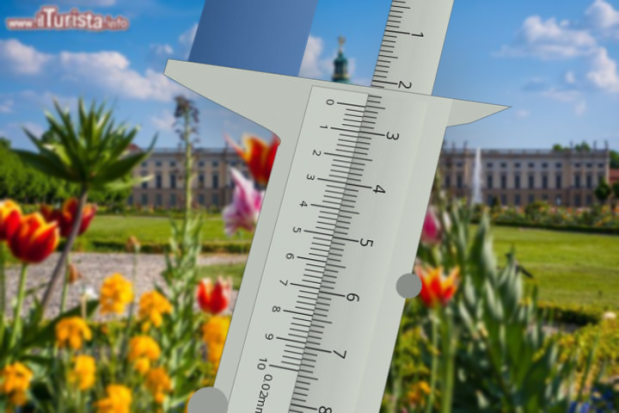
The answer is value=25.2 unit=mm
